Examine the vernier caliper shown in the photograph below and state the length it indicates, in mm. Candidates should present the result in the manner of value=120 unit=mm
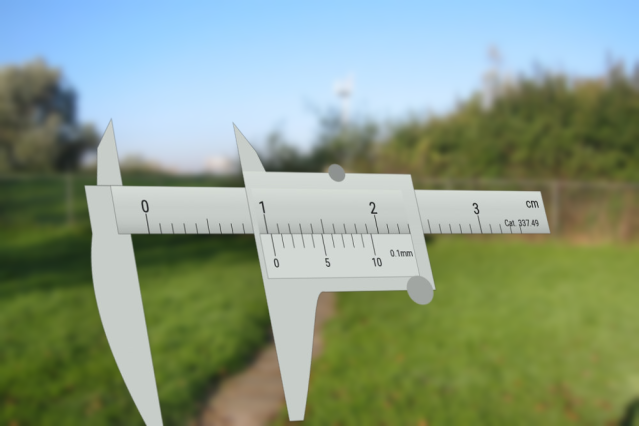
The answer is value=10.3 unit=mm
